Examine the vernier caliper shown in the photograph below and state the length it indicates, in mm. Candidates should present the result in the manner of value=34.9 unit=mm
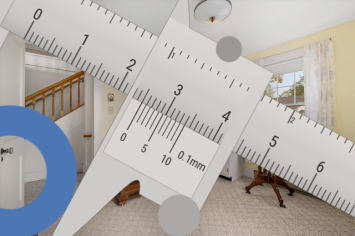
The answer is value=25.0 unit=mm
